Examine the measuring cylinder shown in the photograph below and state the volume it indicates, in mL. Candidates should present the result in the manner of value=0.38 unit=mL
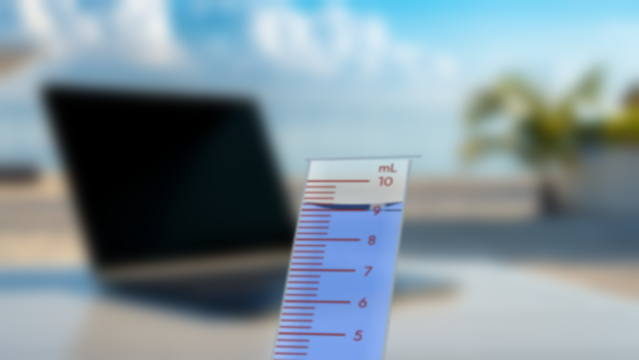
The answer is value=9 unit=mL
